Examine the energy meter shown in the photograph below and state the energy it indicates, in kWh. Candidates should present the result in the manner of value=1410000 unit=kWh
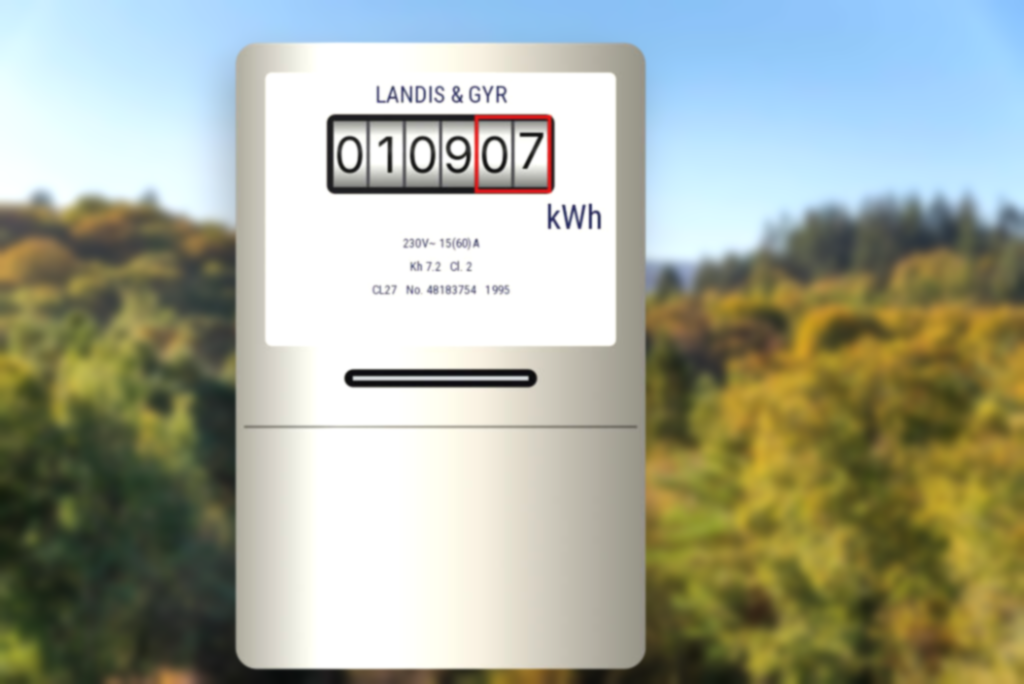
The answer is value=109.07 unit=kWh
